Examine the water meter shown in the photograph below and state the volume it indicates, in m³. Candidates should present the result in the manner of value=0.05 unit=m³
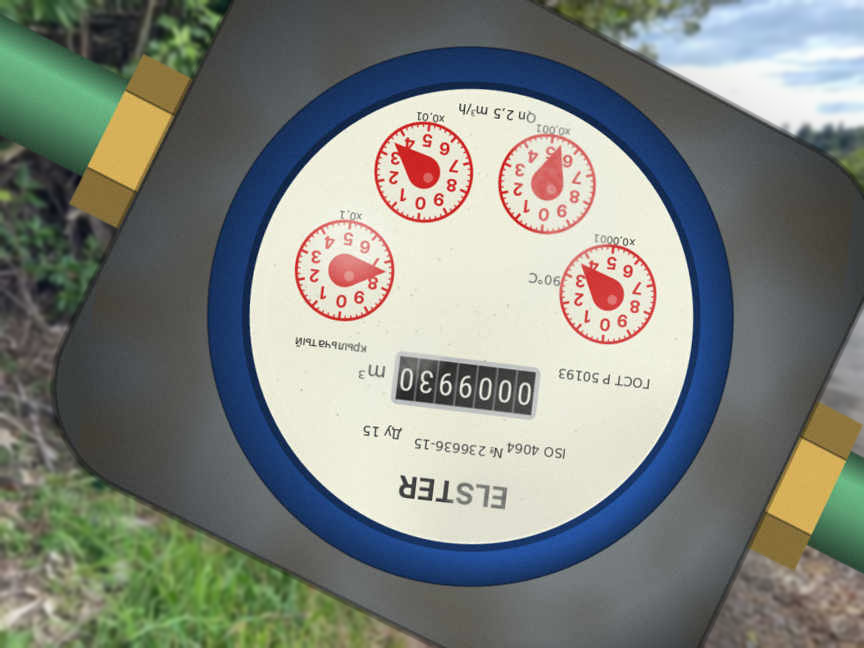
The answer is value=9930.7353 unit=m³
